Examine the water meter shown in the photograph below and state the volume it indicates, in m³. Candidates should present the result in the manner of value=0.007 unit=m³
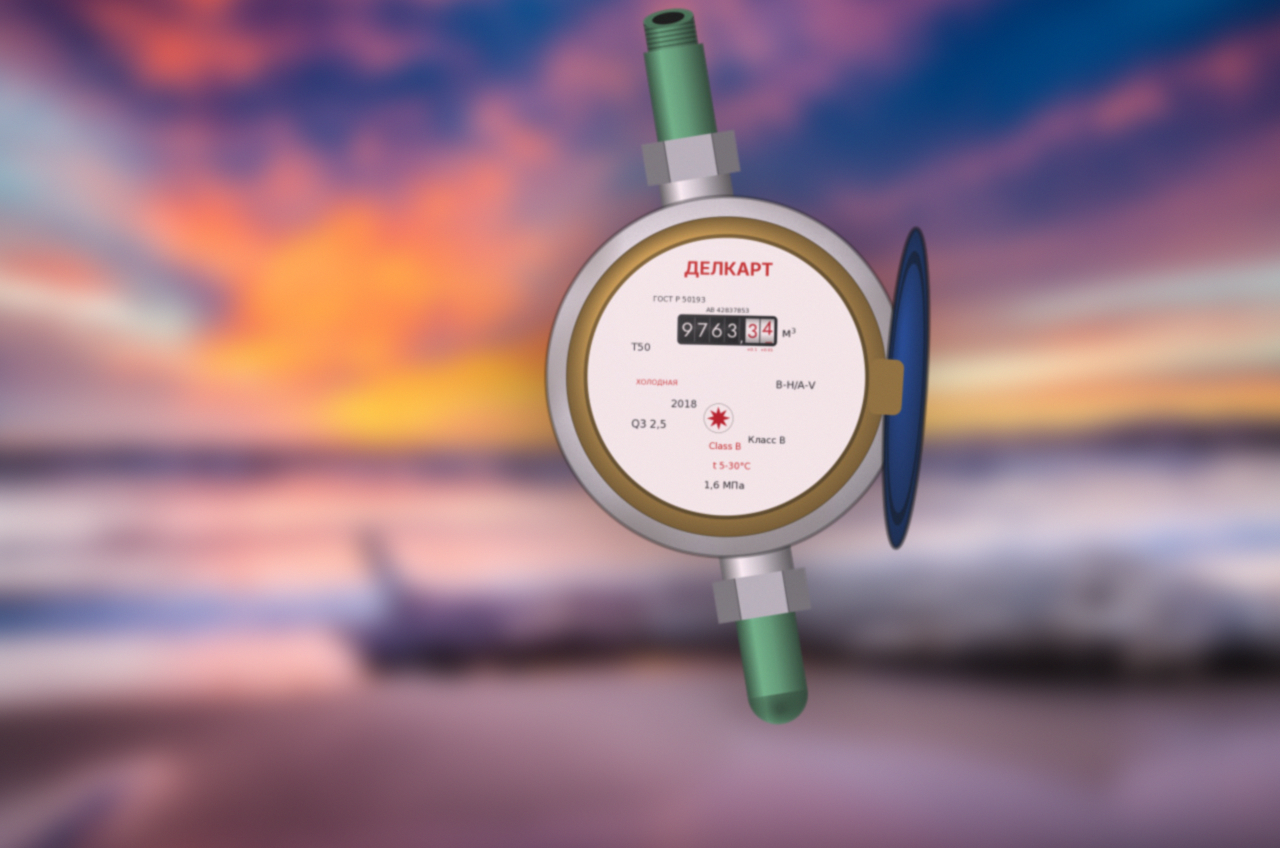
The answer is value=9763.34 unit=m³
